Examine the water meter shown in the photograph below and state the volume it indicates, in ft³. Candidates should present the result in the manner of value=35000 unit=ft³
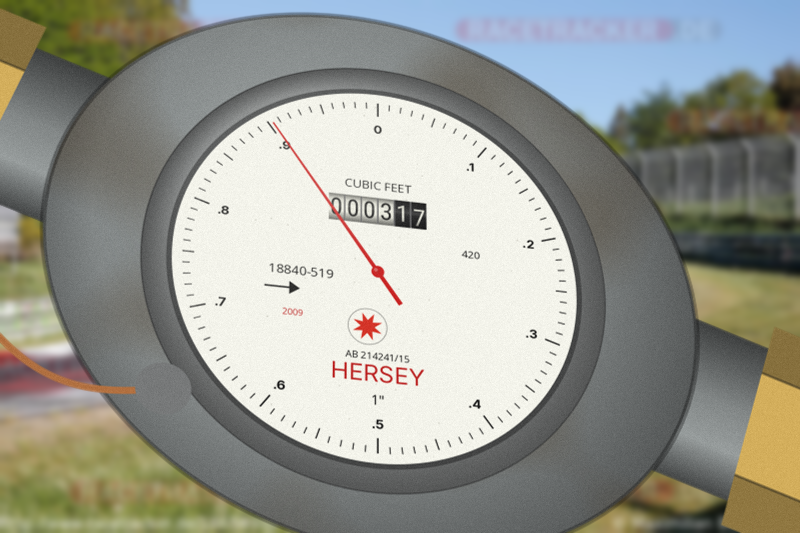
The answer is value=316.90 unit=ft³
